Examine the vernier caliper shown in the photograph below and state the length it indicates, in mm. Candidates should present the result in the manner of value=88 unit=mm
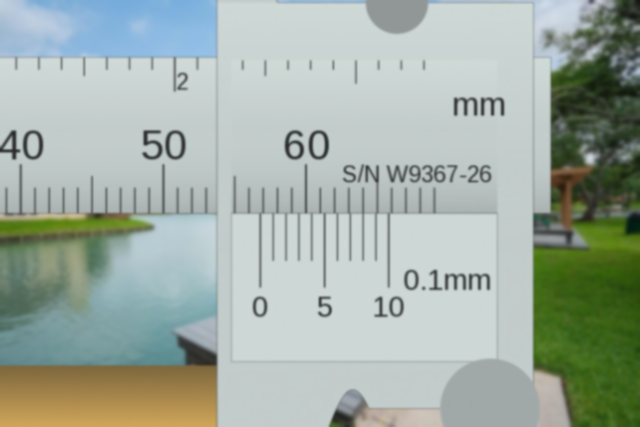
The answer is value=56.8 unit=mm
